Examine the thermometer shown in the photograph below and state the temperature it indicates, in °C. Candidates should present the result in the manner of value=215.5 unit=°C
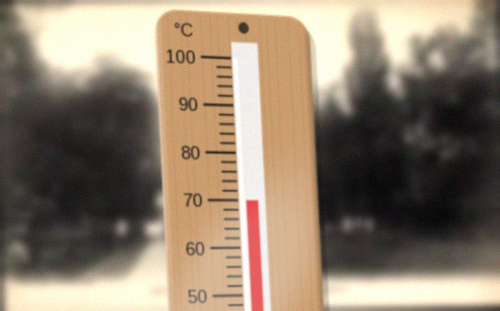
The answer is value=70 unit=°C
